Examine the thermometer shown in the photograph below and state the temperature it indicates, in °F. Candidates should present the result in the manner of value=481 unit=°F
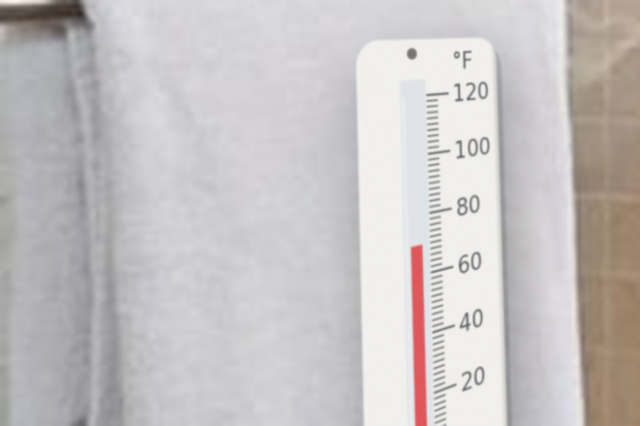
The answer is value=70 unit=°F
